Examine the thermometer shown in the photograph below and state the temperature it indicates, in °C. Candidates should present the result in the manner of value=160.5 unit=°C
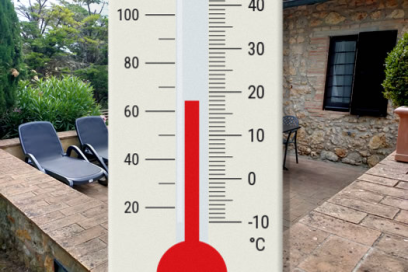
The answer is value=18 unit=°C
